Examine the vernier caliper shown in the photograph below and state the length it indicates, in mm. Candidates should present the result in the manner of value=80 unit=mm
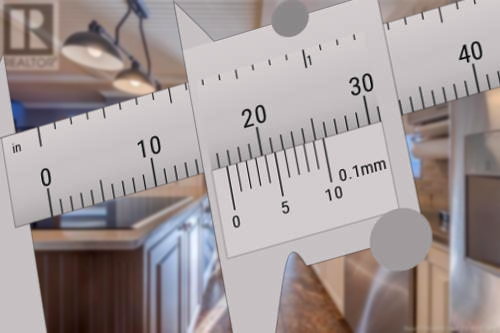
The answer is value=16.7 unit=mm
